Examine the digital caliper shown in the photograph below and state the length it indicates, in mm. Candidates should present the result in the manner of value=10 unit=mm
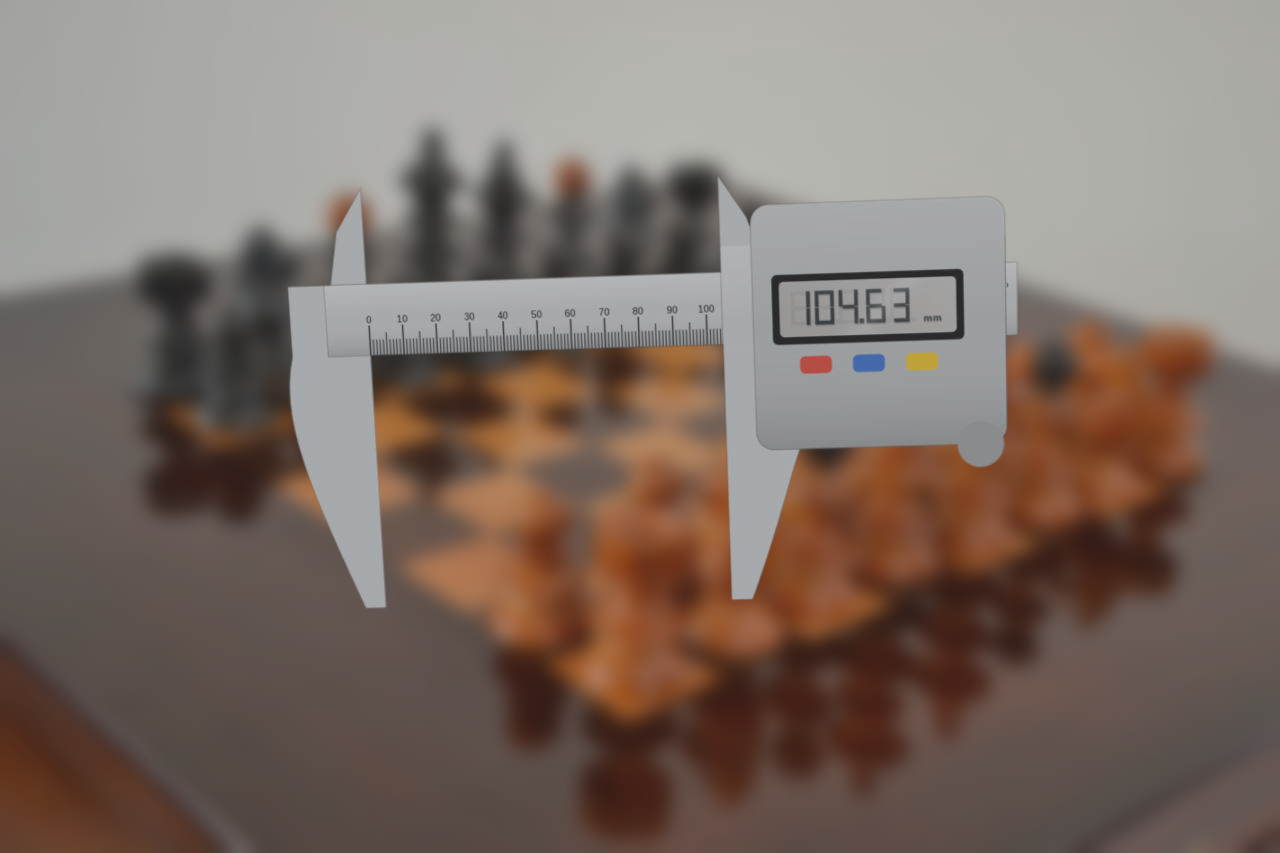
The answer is value=104.63 unit=mm
